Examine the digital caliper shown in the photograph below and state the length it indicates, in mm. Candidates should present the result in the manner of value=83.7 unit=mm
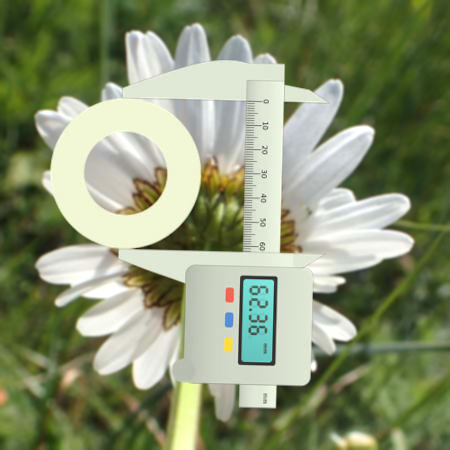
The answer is value=62.36 unit=mm
